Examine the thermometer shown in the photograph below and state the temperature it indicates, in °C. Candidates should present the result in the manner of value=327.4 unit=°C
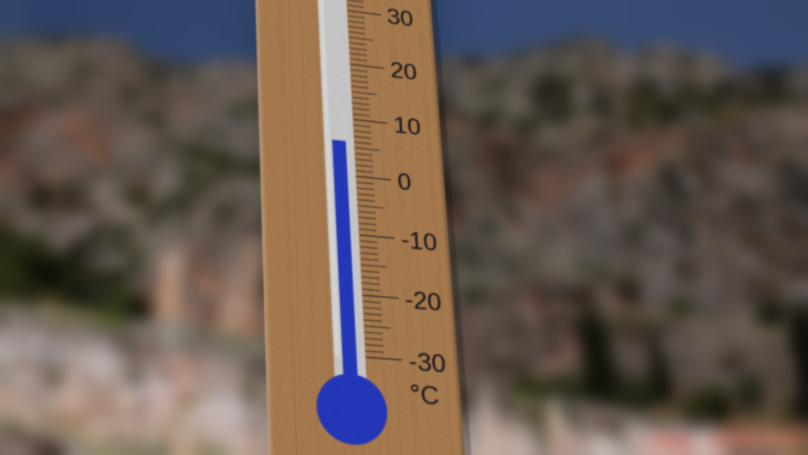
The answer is value=6 unit=°C
